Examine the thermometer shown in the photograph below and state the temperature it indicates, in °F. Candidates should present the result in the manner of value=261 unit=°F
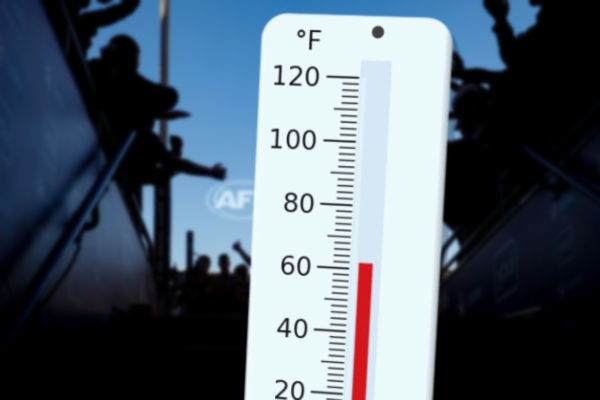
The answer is value=62 unit=°F
